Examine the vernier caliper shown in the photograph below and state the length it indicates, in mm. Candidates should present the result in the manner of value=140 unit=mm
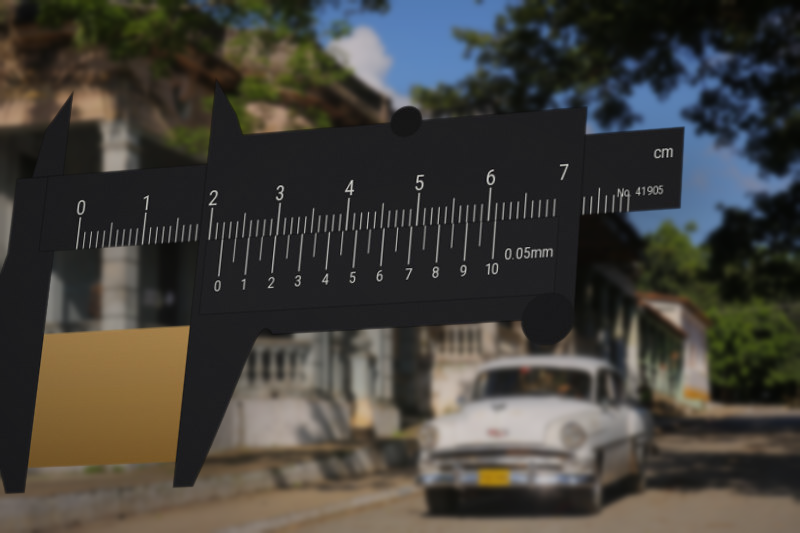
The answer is value=22.0 unit=mm
